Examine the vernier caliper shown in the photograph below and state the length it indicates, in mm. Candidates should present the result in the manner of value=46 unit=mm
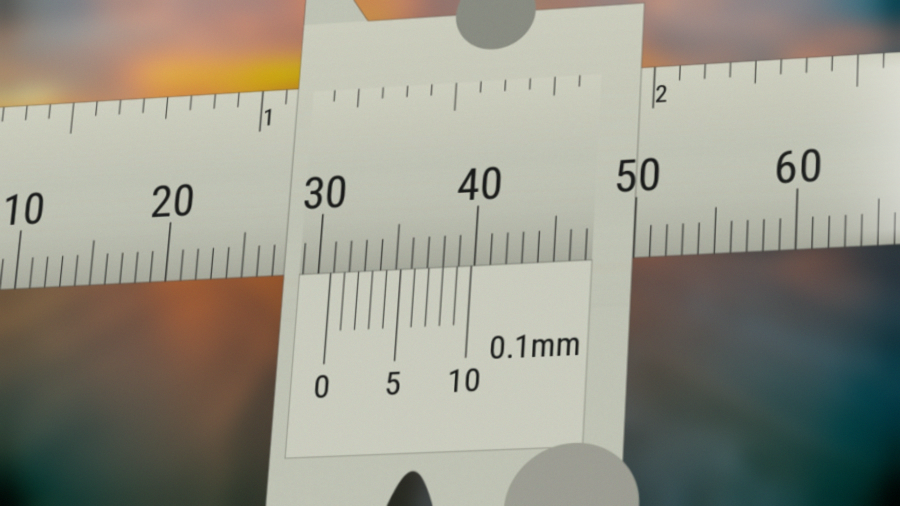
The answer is value=30.8 unit=mm
